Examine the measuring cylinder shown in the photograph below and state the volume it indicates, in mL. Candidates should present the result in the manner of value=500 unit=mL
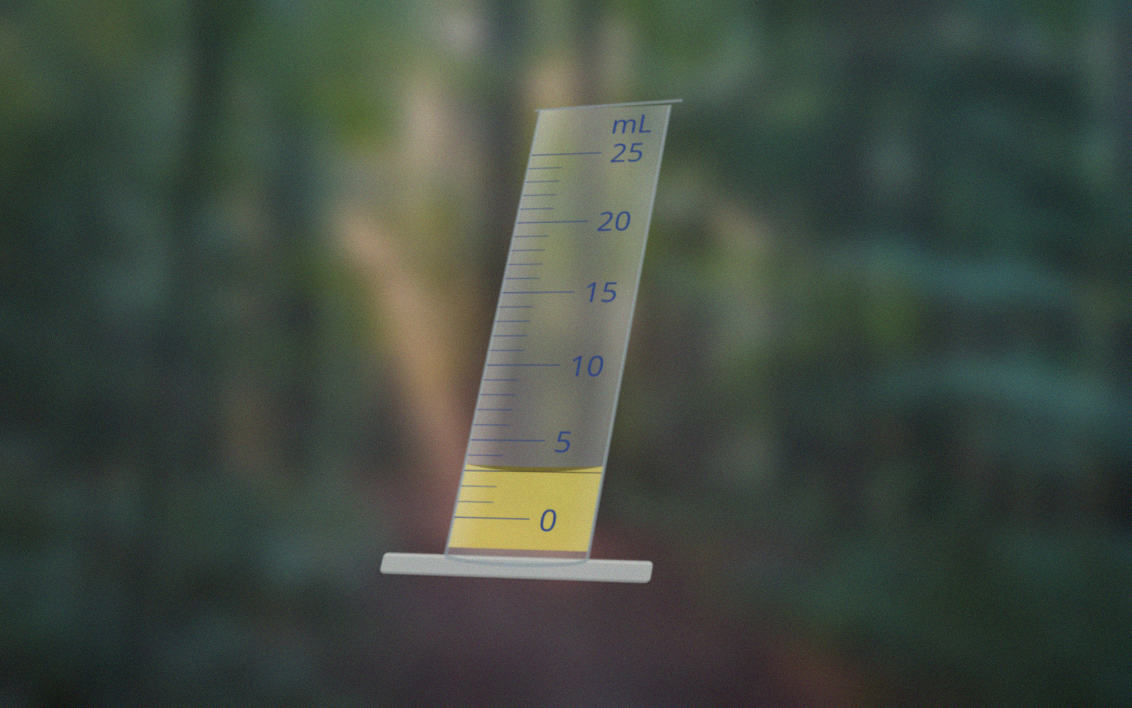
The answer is value=3 unit=mL
